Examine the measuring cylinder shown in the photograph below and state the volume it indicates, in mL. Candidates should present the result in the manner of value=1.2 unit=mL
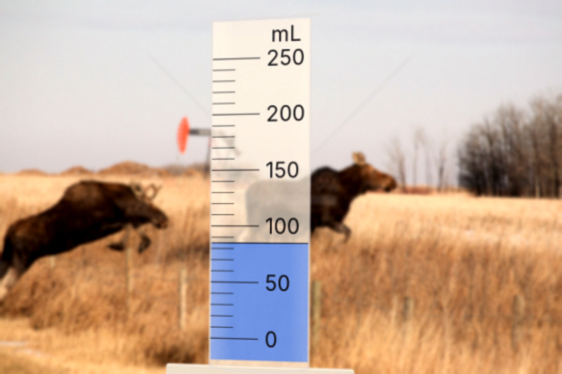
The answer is value=85 unit=mL
